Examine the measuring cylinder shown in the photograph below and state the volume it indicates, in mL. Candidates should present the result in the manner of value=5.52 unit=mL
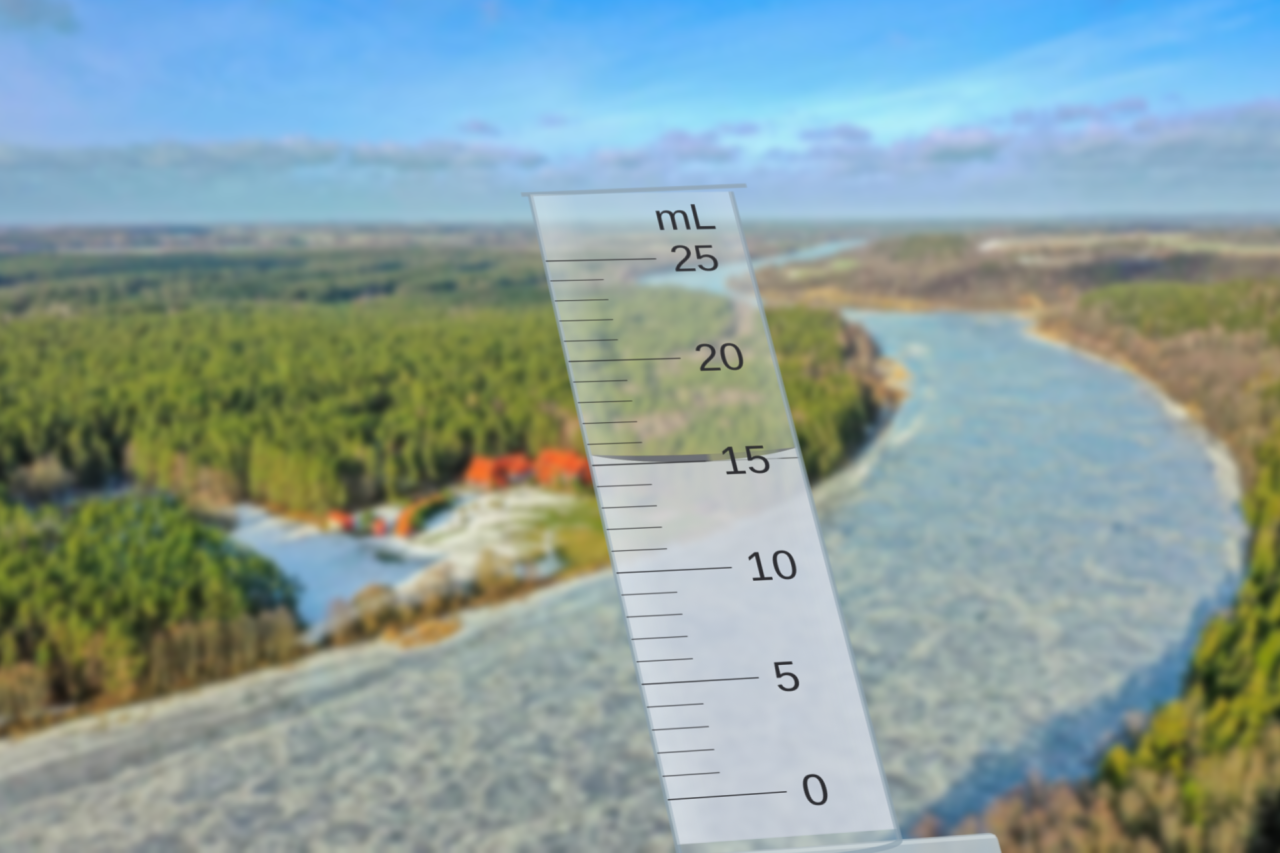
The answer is value=15 unit=mL
